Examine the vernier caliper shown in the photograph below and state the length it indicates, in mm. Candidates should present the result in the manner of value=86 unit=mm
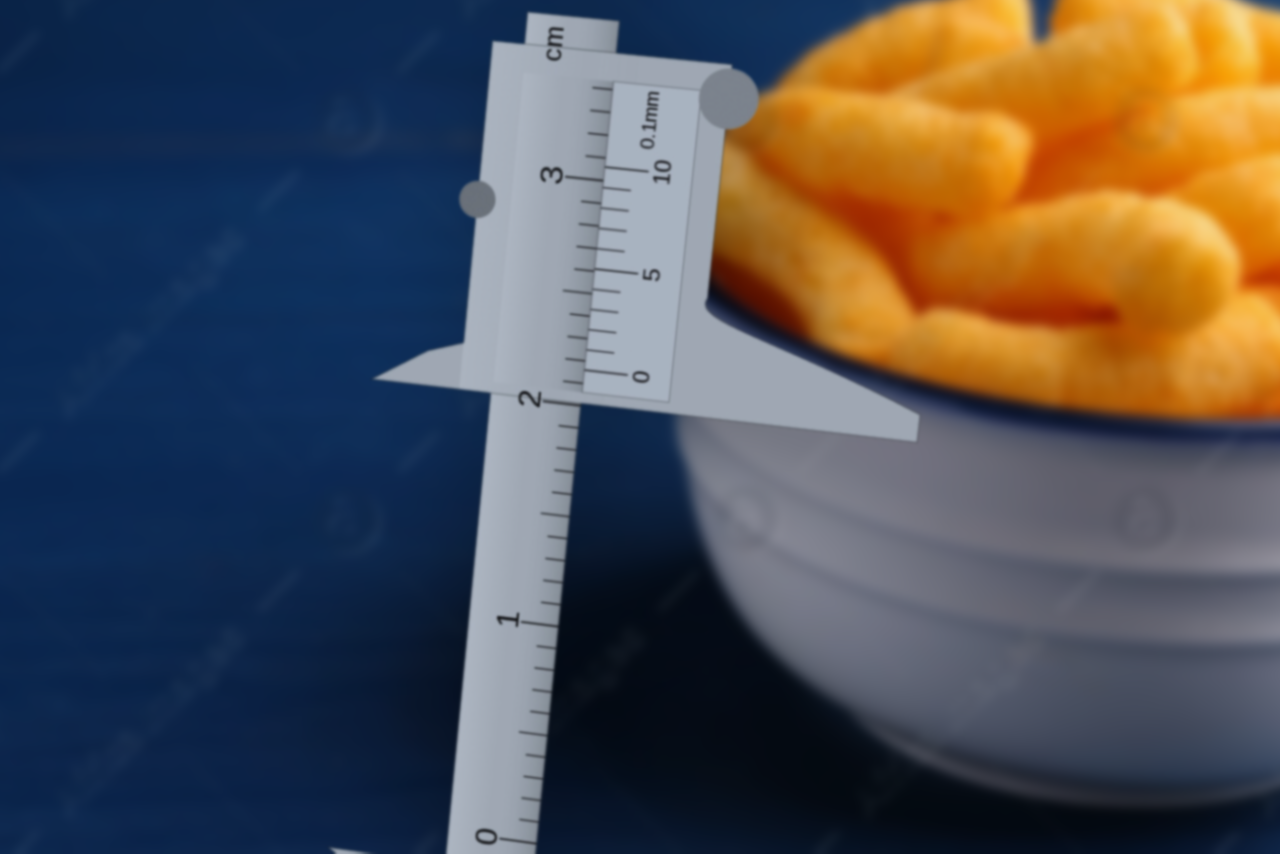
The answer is value=21.6 unit=mm
